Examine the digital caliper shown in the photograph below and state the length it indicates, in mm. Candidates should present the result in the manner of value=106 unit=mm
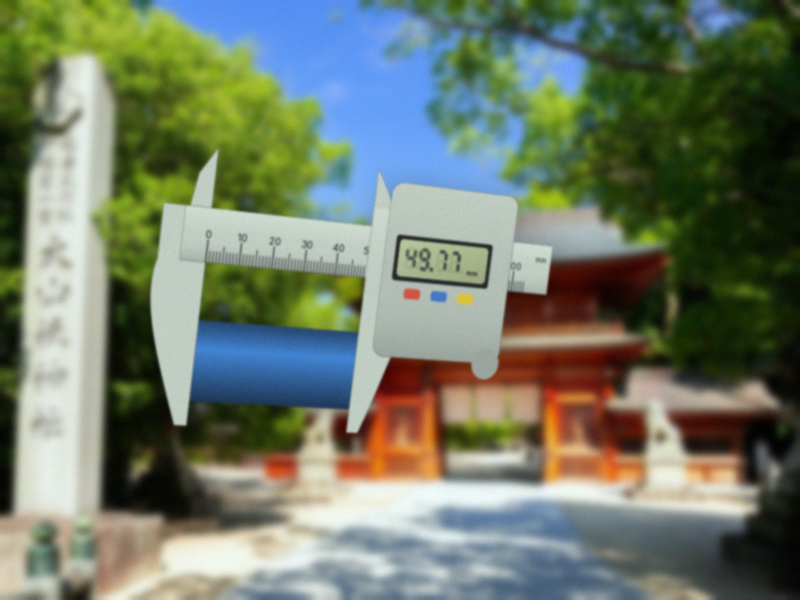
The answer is value=49.77 unit=mm
